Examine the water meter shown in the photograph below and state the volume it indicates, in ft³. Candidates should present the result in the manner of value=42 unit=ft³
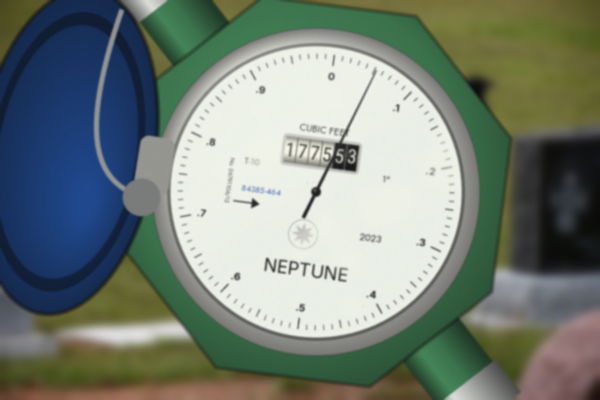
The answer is value=177553.05 unit=ft³
